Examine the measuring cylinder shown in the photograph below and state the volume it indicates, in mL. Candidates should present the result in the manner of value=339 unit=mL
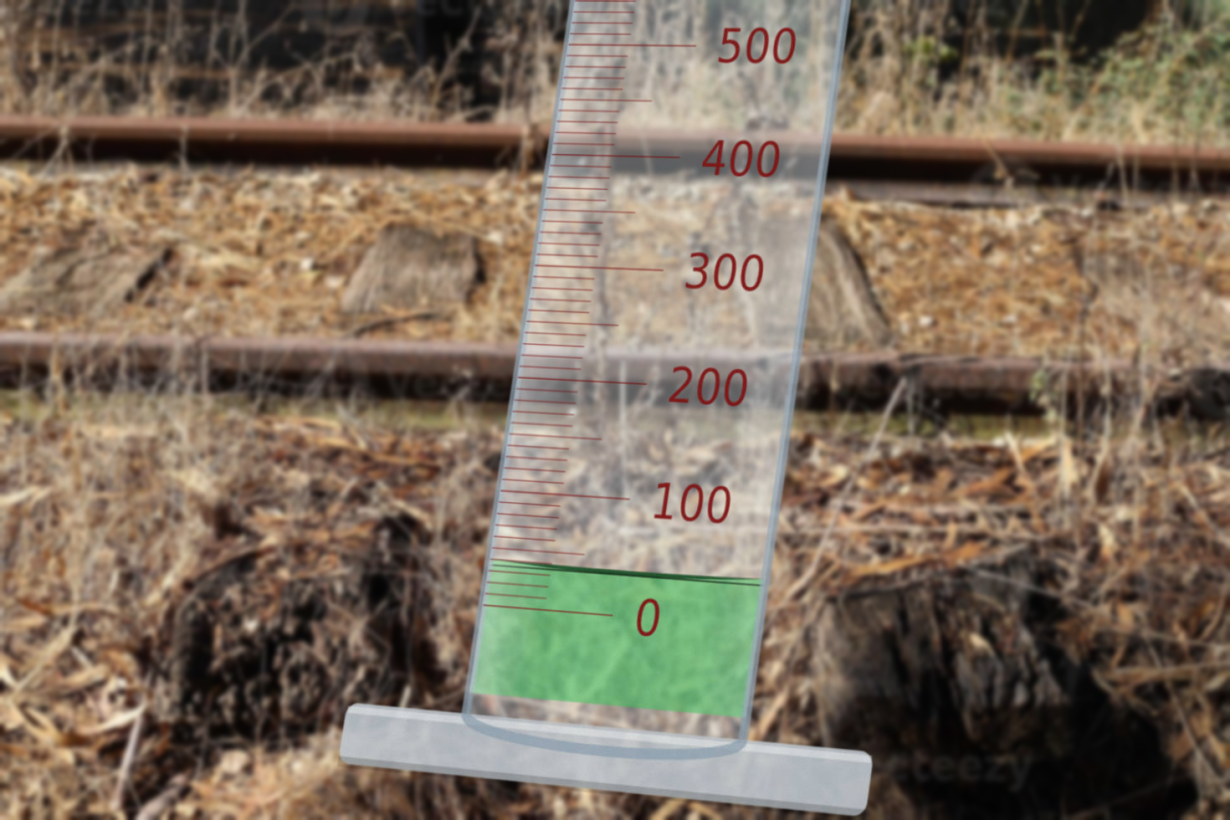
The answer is value=35 unit=mL
